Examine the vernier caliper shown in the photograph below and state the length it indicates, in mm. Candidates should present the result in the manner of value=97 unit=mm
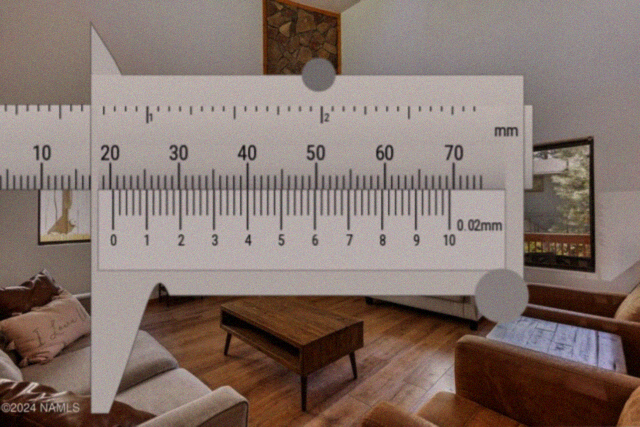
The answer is value=20.4 unit=mm
